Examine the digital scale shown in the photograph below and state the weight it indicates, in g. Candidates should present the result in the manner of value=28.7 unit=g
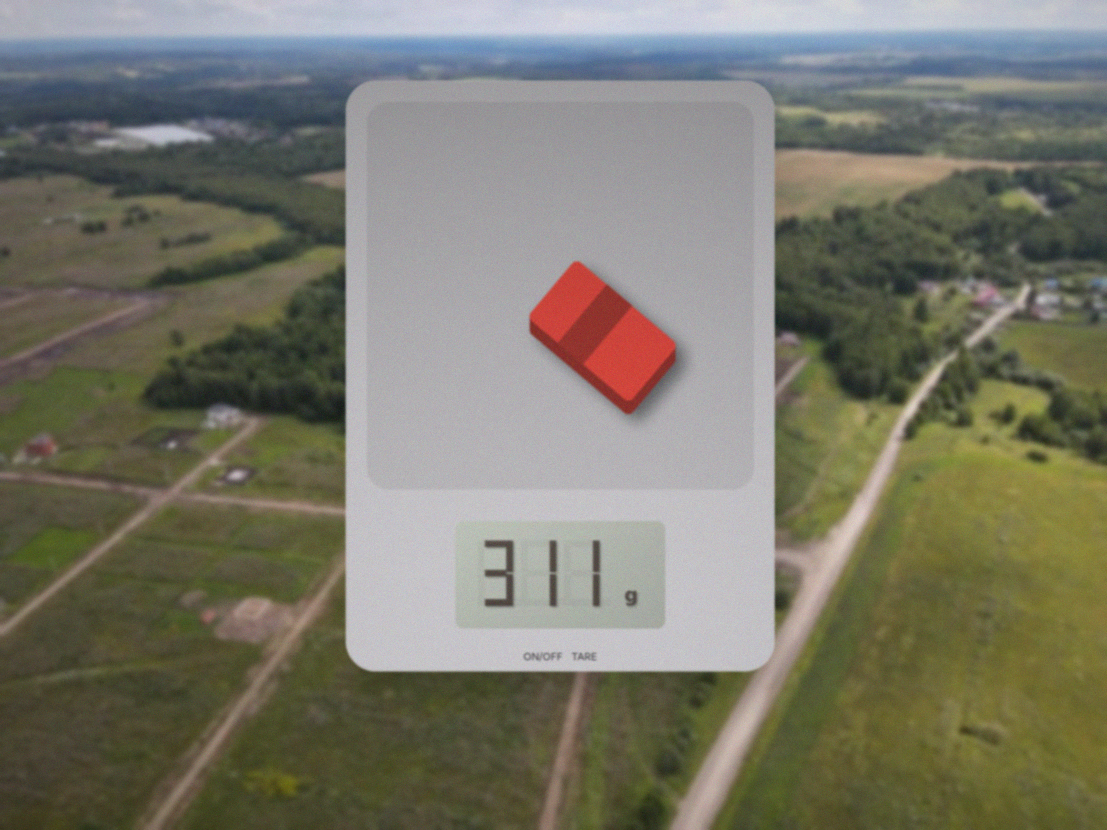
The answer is value=311 unit=g
